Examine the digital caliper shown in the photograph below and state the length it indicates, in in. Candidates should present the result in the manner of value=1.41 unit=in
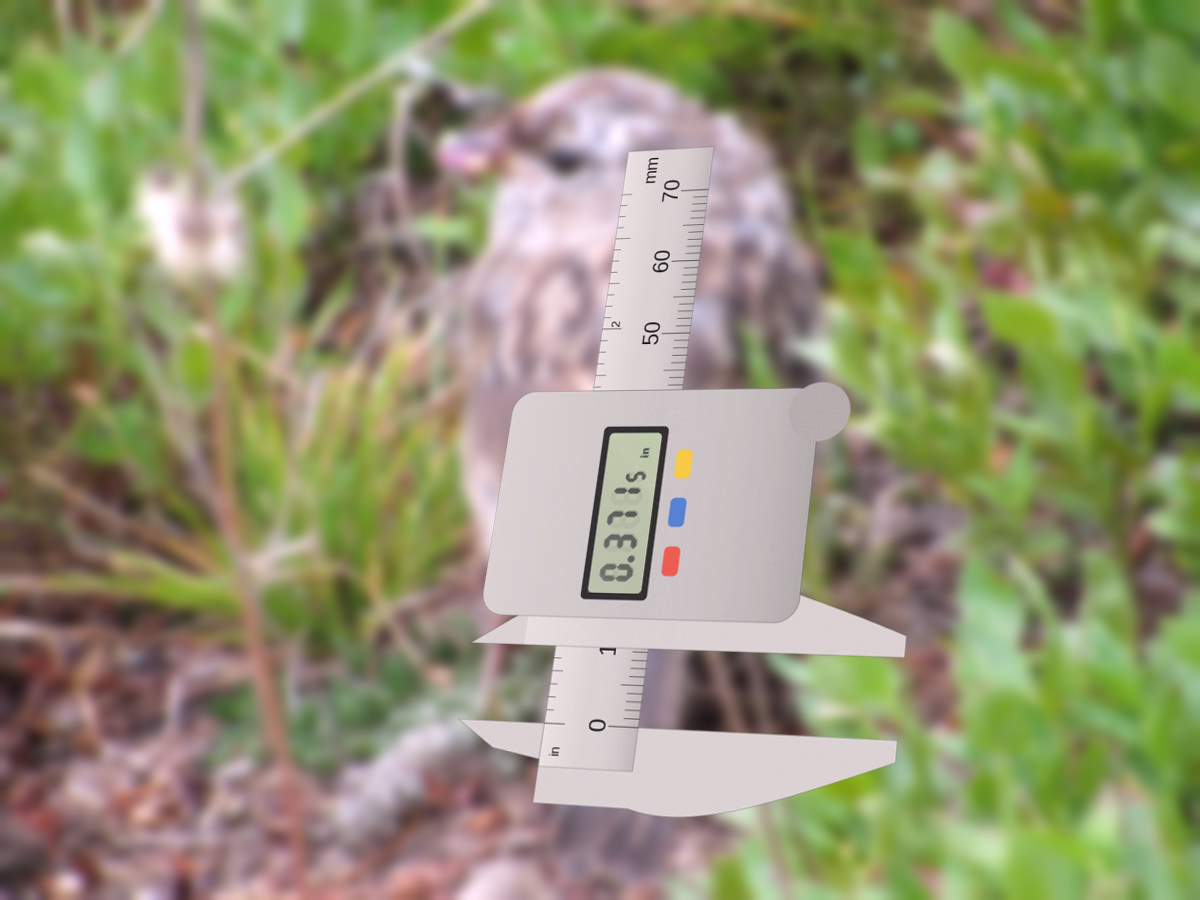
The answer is value=0.3715 unit=in
